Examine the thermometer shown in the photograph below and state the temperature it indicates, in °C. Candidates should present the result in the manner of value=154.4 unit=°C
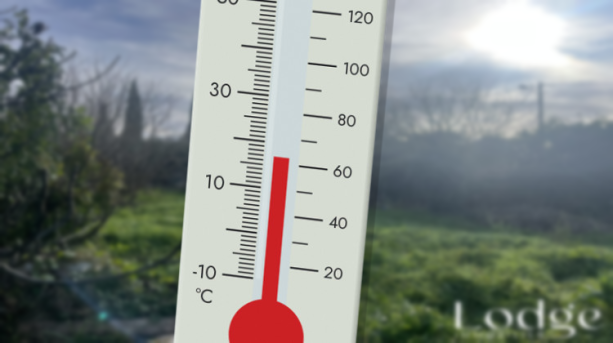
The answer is value=17 unit=°C
